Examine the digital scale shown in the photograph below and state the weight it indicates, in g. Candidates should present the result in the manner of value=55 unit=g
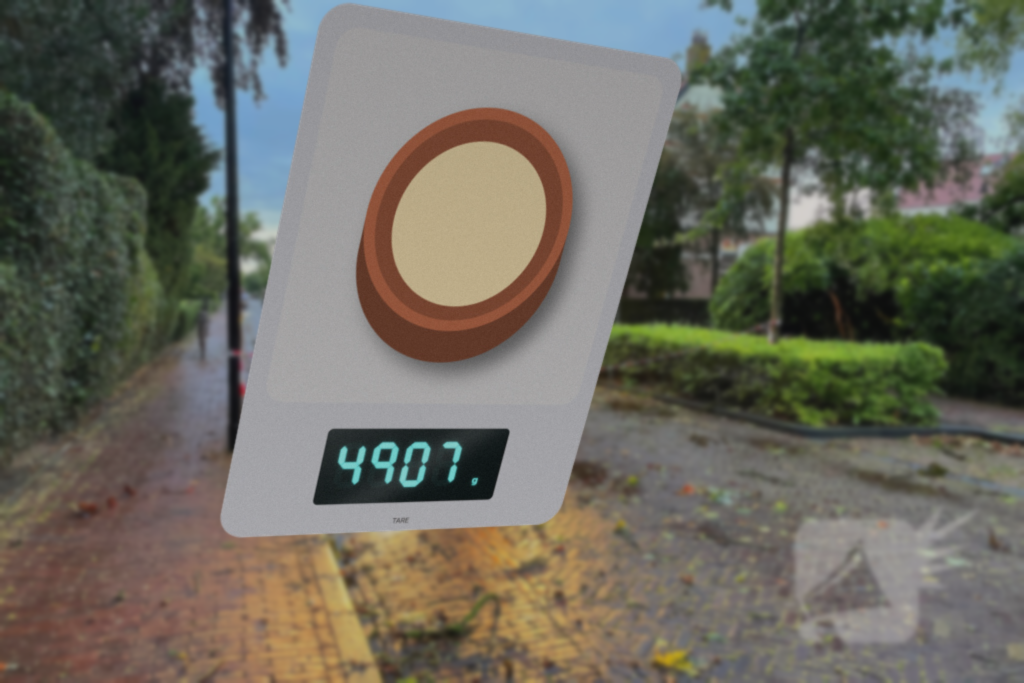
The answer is value=4907 unit=g
